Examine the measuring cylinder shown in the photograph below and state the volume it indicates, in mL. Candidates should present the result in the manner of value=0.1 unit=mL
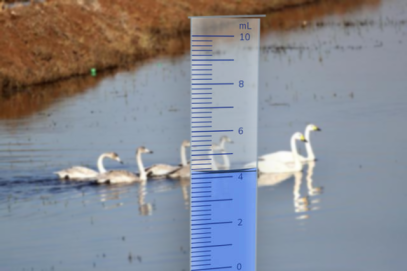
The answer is value=4.2 unit=mL
